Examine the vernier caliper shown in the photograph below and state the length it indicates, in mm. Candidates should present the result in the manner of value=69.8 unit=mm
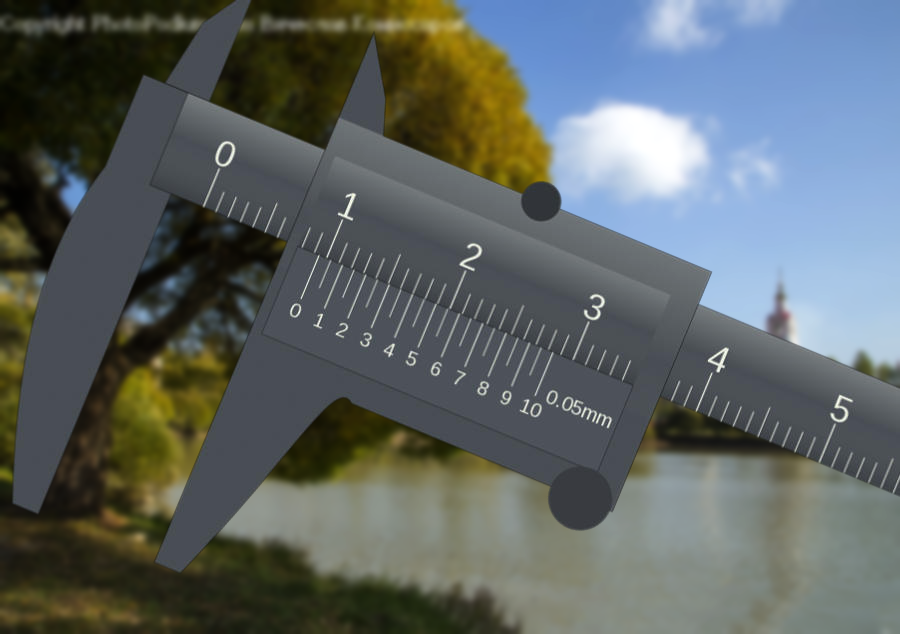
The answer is value=9.4 unit=mm
